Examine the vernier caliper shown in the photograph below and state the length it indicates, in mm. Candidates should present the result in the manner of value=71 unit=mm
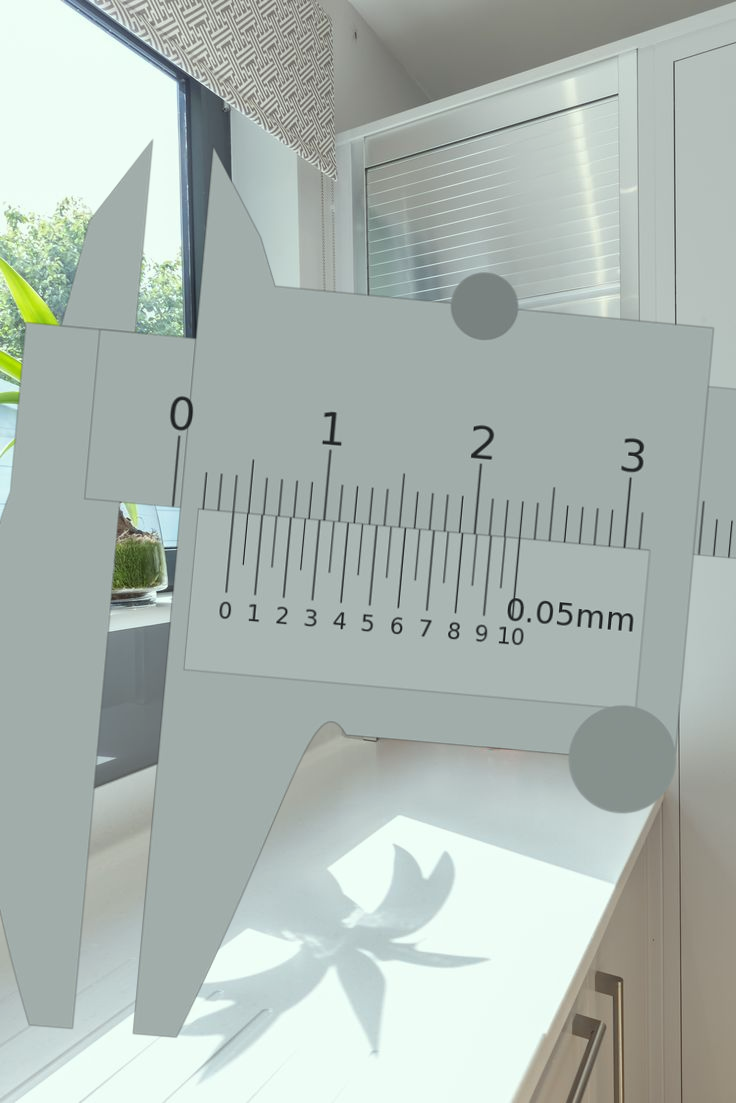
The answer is value=4.0 unit=mm
